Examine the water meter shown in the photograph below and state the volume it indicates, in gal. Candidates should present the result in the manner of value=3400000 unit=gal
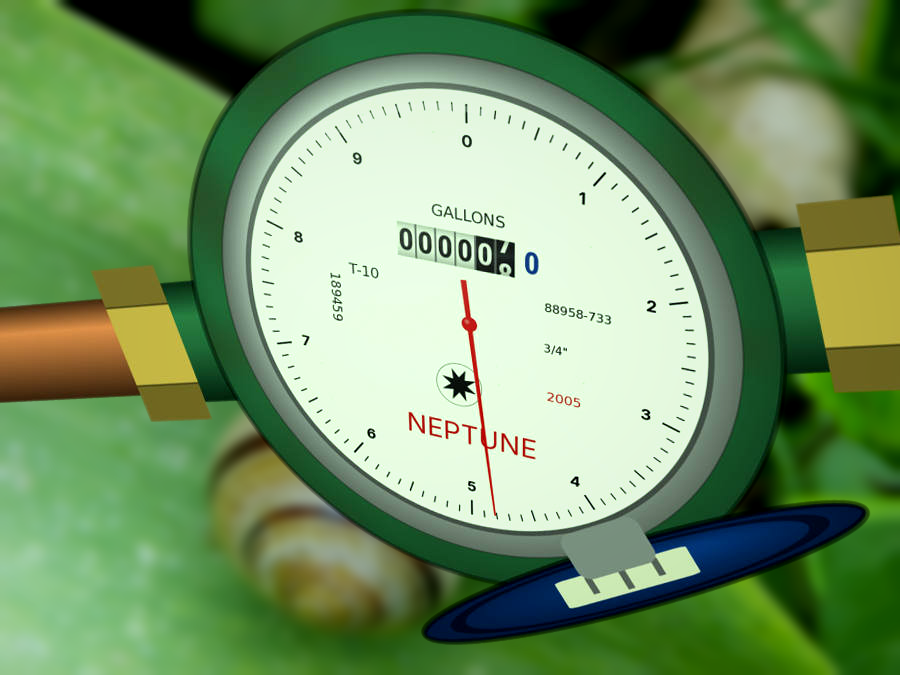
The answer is value=74.8 unit=gal
